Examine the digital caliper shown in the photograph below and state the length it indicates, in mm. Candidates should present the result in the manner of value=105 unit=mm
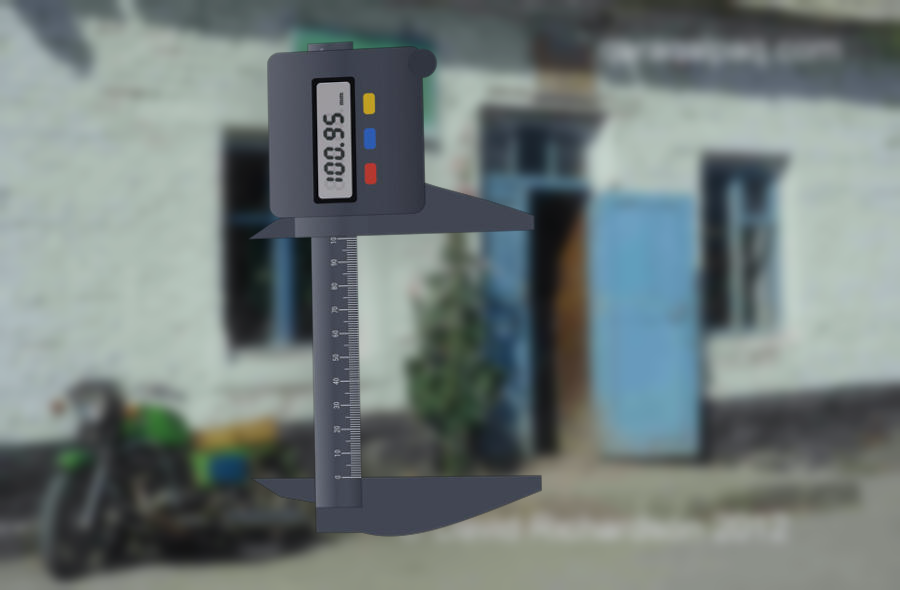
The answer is value=100.95 unit=mm
